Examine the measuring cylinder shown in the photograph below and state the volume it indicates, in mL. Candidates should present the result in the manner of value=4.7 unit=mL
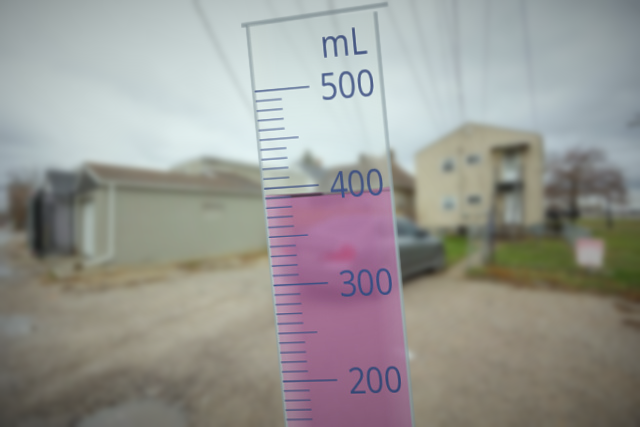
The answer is value=390 unit=mL
